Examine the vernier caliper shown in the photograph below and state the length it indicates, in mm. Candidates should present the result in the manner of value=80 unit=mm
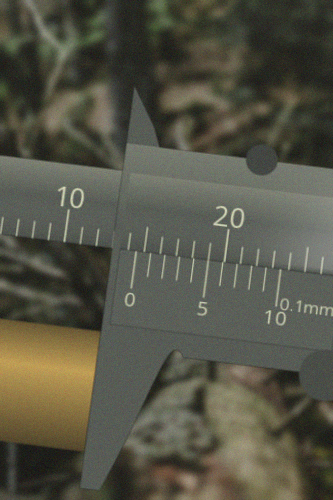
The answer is value=14.5 unit=mm
